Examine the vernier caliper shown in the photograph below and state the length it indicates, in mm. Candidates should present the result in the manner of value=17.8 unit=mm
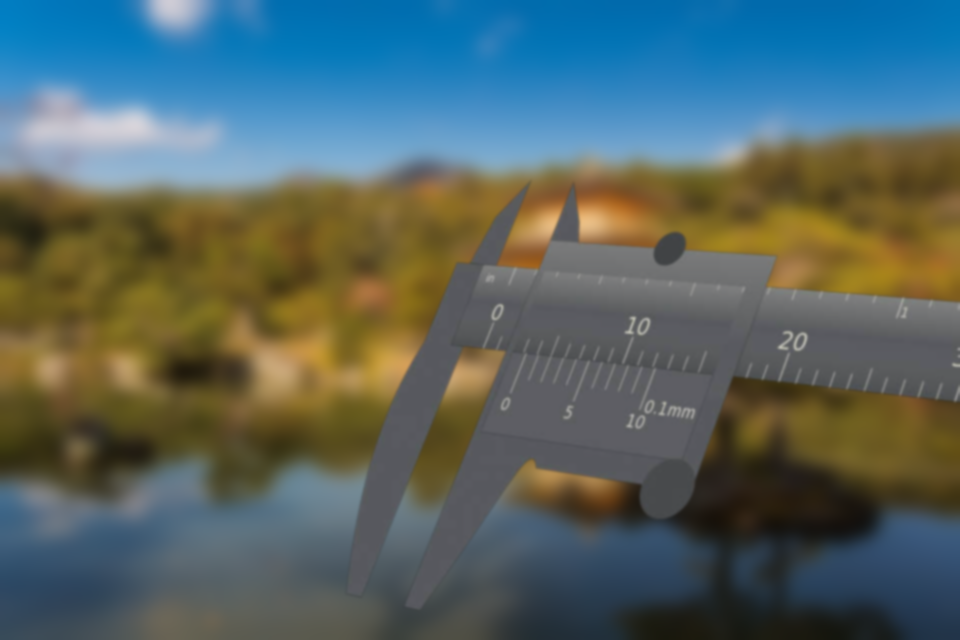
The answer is value=3.2 unit=mm
